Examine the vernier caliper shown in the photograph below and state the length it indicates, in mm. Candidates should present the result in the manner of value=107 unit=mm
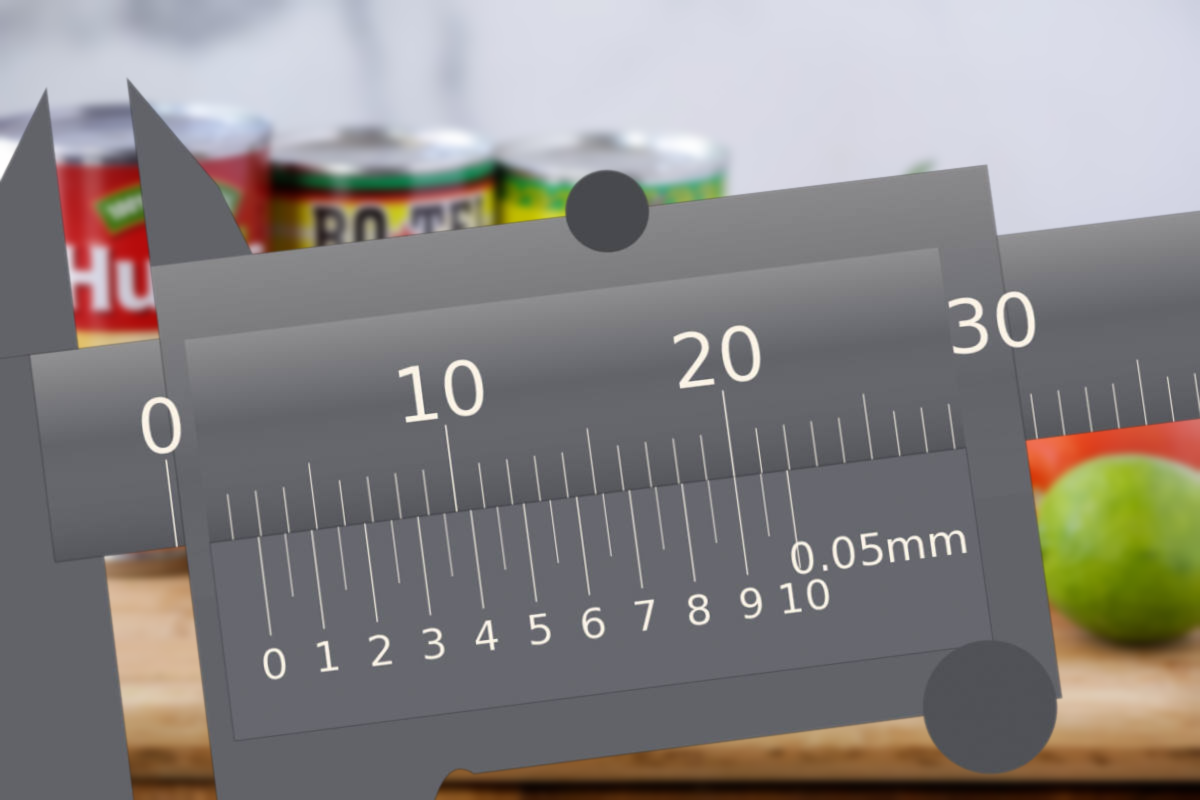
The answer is value=2.90 unit=mm
